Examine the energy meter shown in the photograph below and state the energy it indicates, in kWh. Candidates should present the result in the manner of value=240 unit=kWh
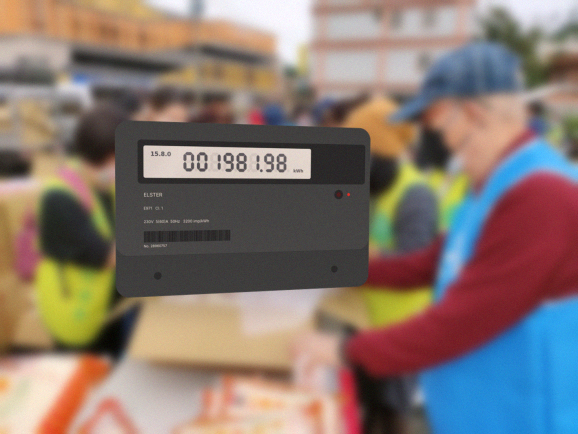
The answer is value=1981.98 unit=kWh
